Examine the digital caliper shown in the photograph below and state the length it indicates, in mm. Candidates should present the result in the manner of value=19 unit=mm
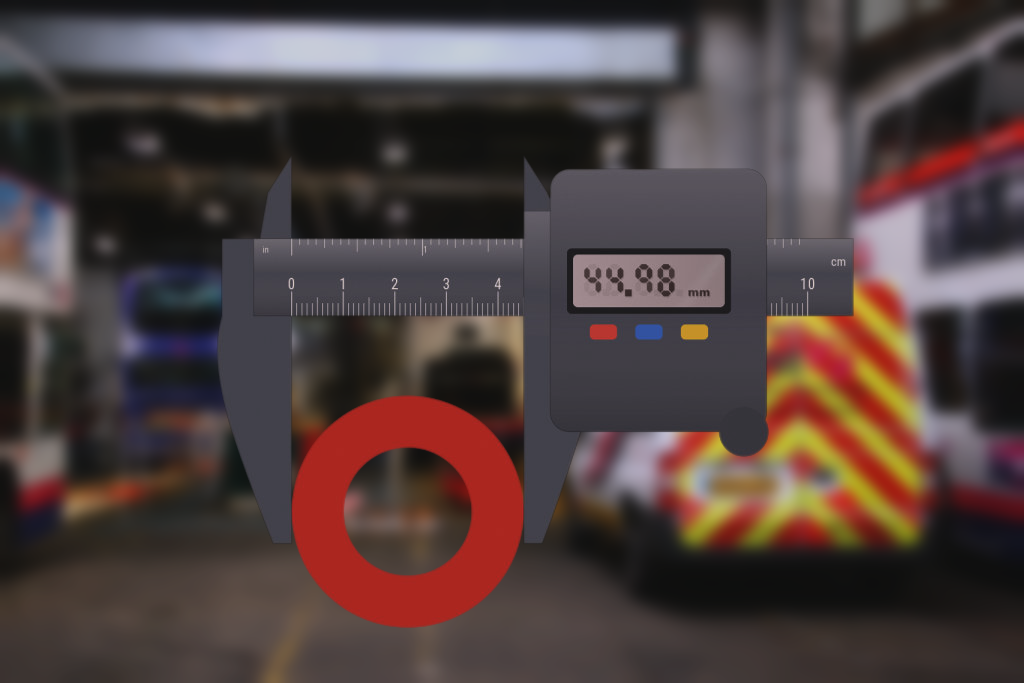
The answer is value=44.98 unit=mm
